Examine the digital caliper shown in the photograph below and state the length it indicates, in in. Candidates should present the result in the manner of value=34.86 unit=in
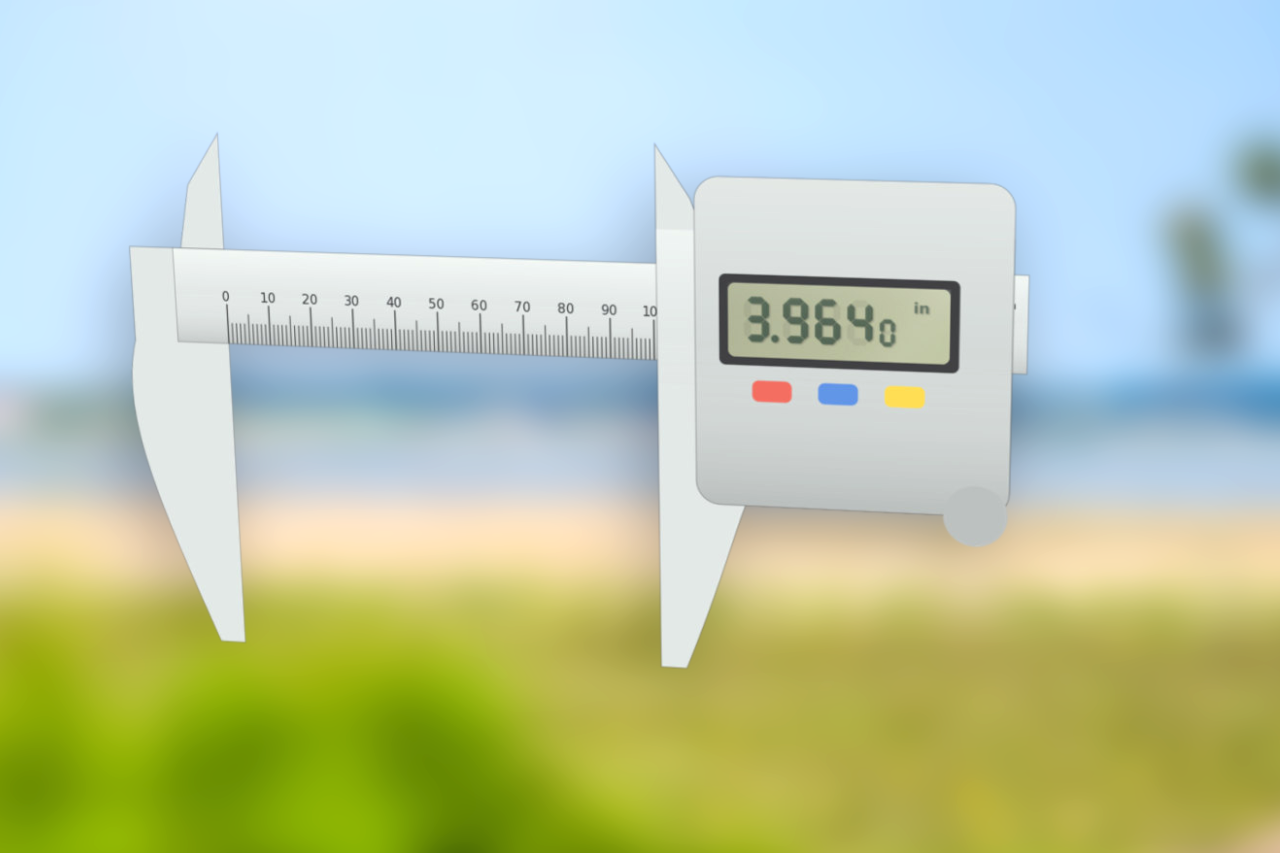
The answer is value=3.9640 unit=in
